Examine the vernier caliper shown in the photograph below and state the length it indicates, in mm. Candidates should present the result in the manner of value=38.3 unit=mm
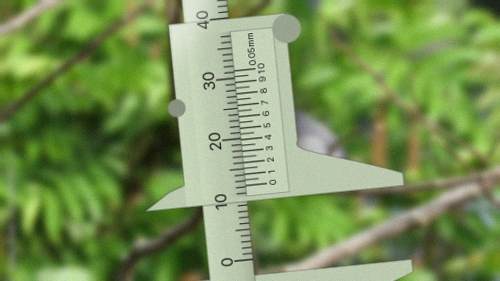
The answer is value=12.2 unit=mm
